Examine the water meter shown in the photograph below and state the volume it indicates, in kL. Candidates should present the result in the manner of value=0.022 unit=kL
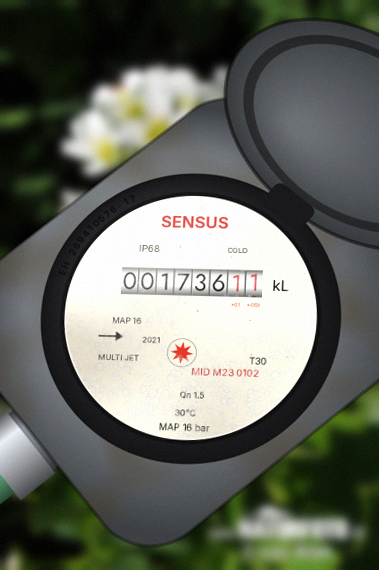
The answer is value=1736.11 unit=kL
